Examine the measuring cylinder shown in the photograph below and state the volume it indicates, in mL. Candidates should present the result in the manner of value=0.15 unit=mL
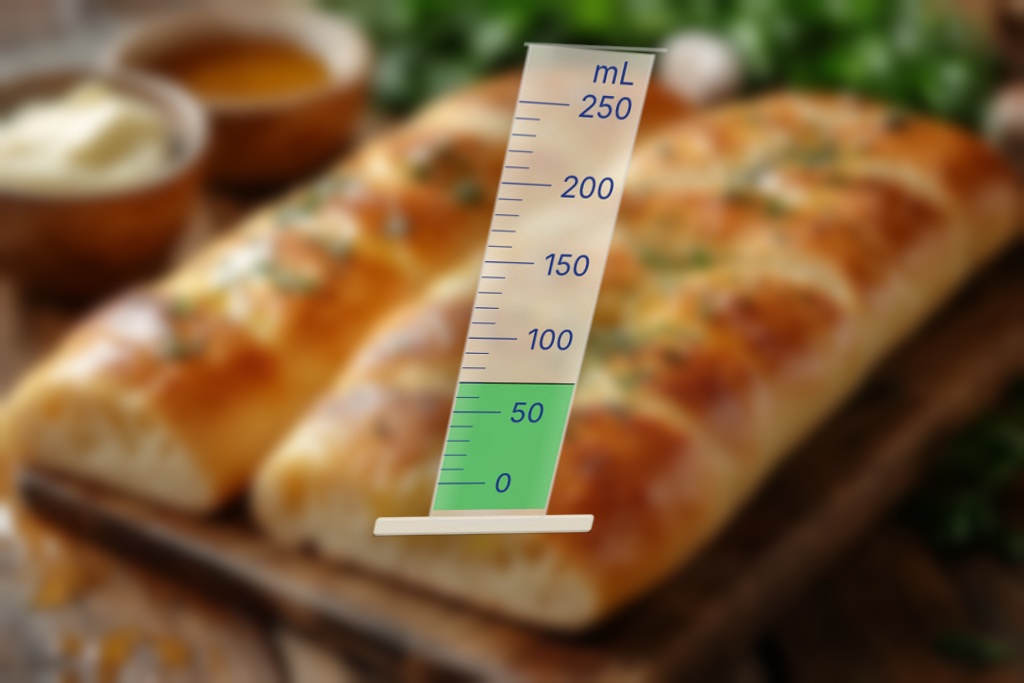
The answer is value=70 unit=mL
